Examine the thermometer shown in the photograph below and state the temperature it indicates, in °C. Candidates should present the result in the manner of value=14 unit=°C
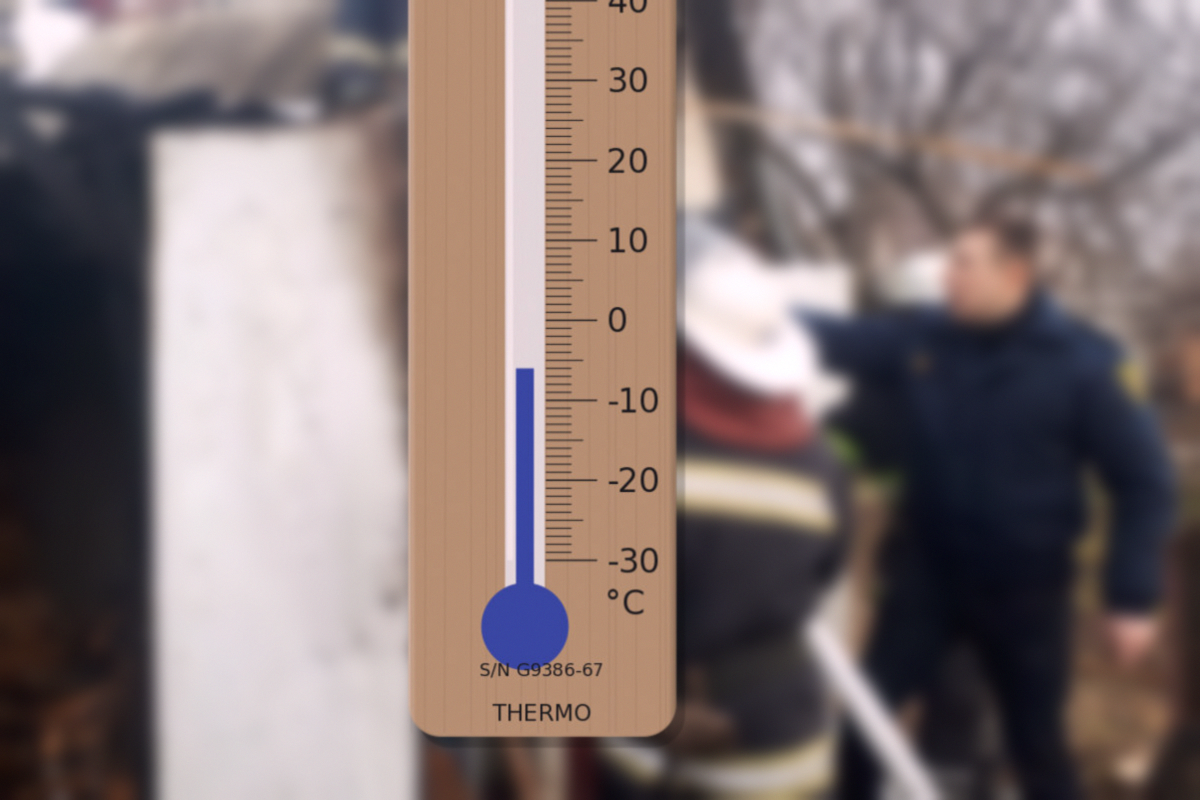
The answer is value=-6 unit=°C
